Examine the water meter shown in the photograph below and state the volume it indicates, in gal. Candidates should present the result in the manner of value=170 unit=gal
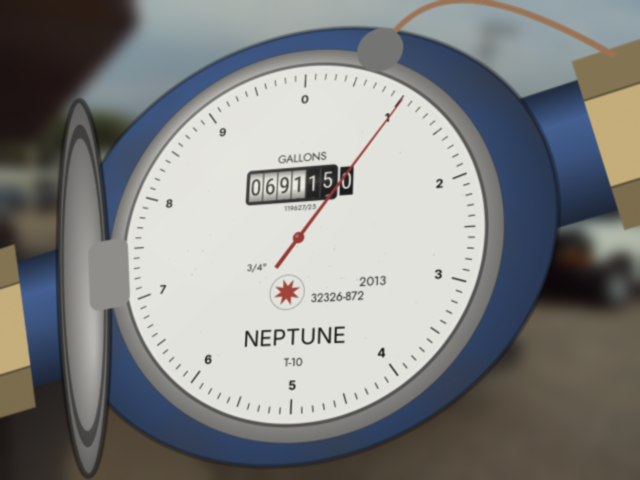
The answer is value=691151.0 unit=gal
